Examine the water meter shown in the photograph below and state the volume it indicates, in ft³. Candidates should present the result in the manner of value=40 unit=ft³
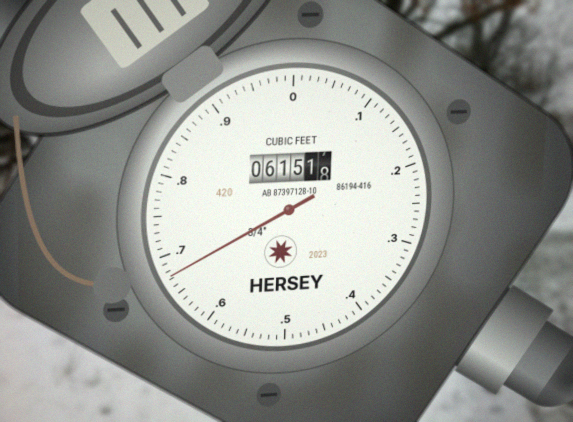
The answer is value=61517.67 unit=ft³
